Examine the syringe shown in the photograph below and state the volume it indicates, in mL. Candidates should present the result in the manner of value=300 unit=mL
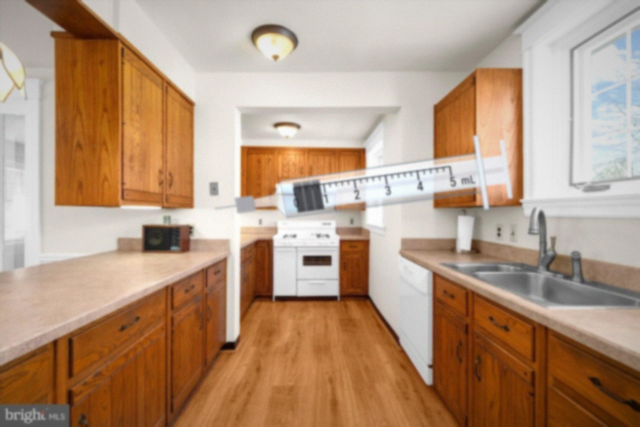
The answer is value=0 unit=mL
